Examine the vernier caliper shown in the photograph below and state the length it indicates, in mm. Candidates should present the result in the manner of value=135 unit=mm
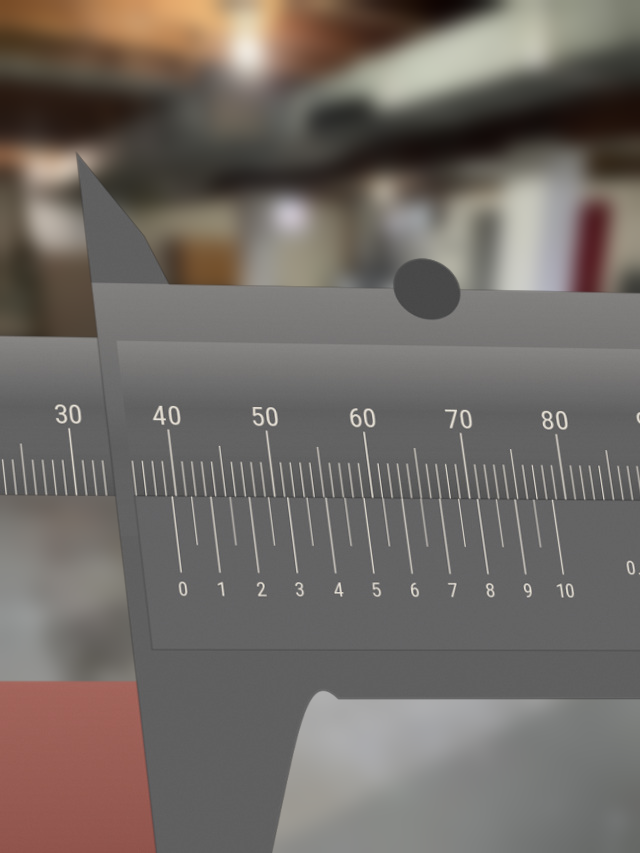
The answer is value=39.6 unit=mm
